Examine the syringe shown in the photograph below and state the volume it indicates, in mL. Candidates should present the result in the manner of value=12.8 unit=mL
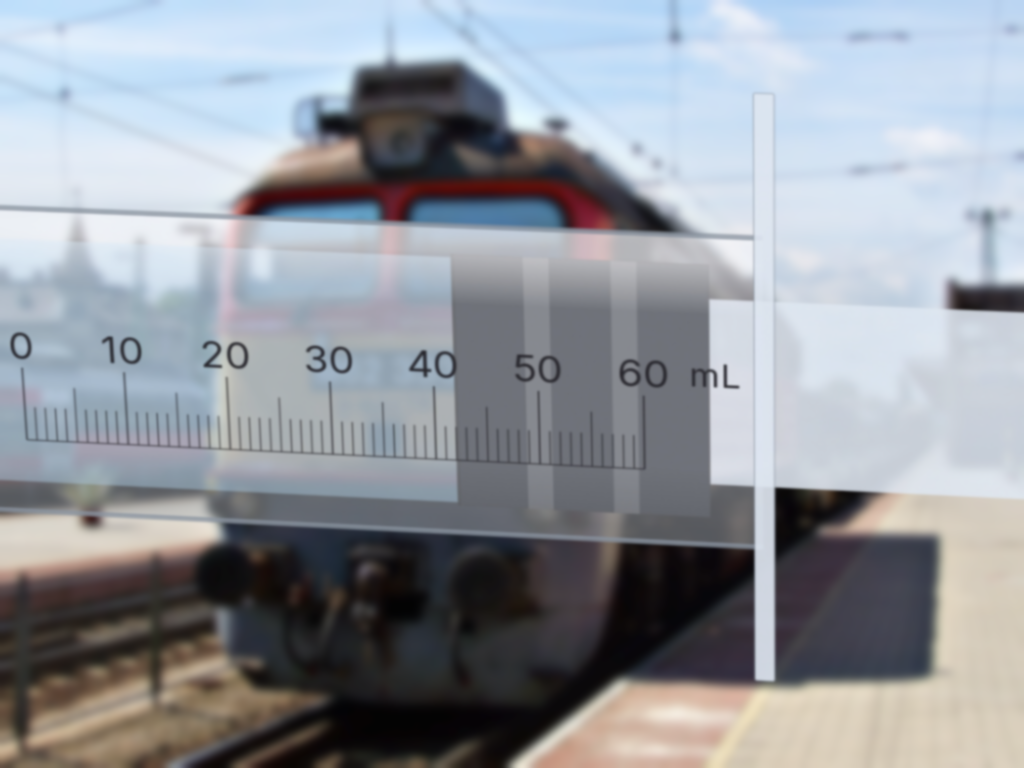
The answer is value=42 unit=mL
